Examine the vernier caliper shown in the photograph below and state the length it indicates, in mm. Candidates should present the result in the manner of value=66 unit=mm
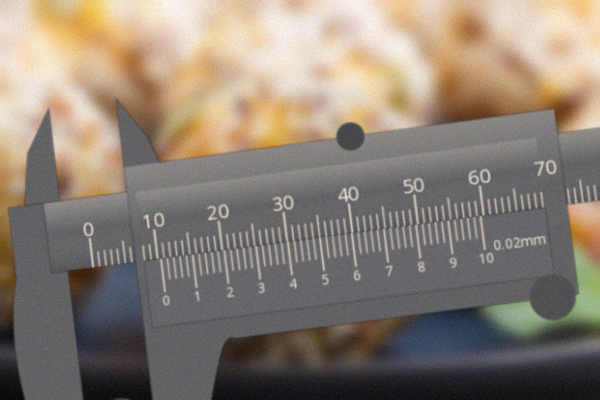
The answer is value=10.5 unit=mm
